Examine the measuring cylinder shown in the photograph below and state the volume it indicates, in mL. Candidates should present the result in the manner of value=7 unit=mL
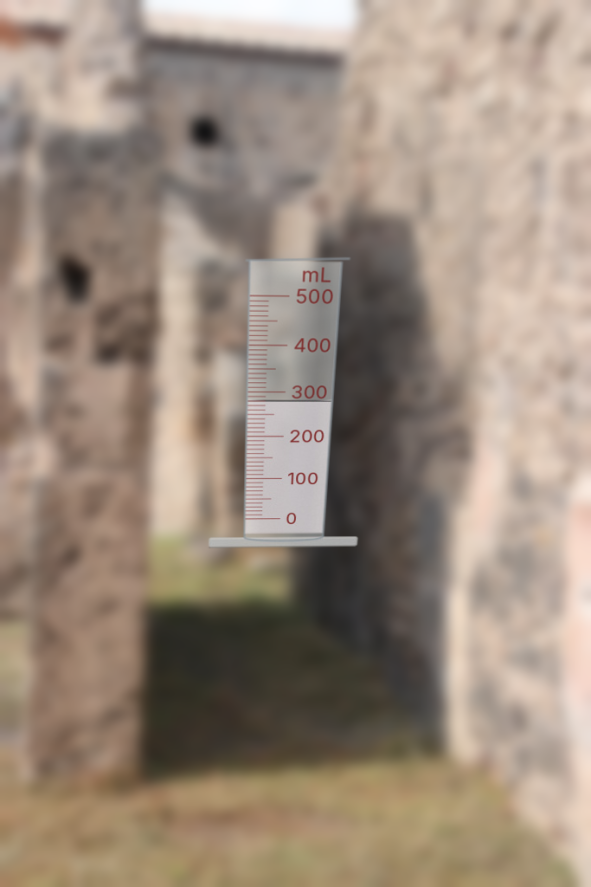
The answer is value=280 unit=mL
